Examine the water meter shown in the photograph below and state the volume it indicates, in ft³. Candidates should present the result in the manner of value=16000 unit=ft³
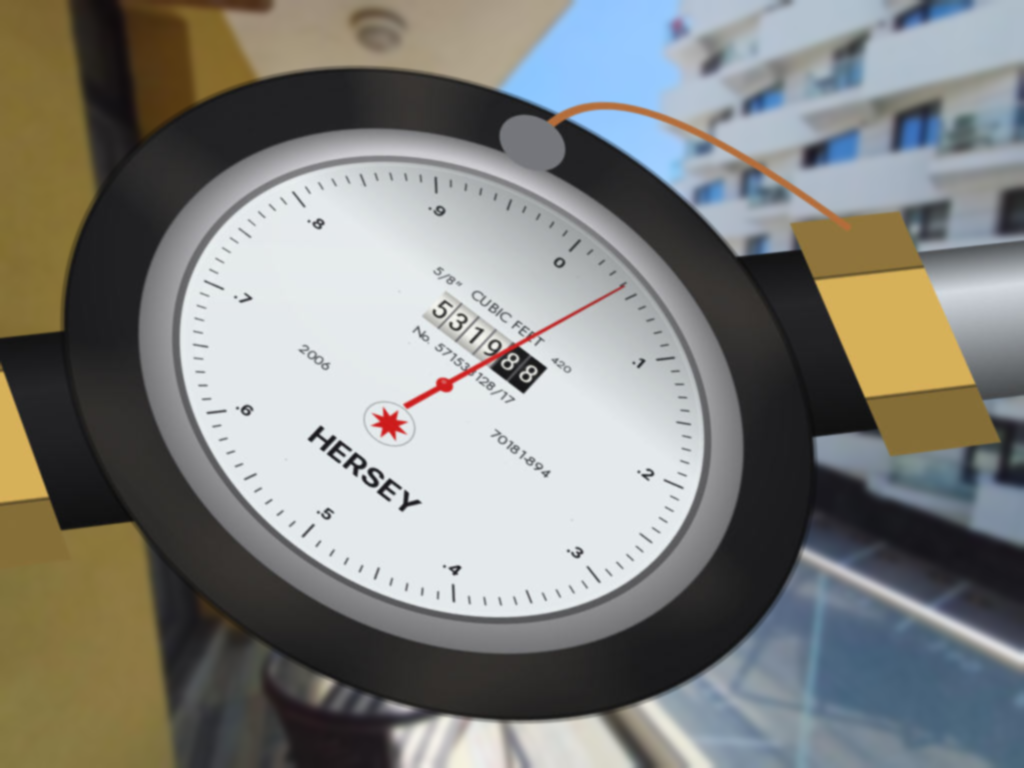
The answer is value=531988.04 unit=ft³
